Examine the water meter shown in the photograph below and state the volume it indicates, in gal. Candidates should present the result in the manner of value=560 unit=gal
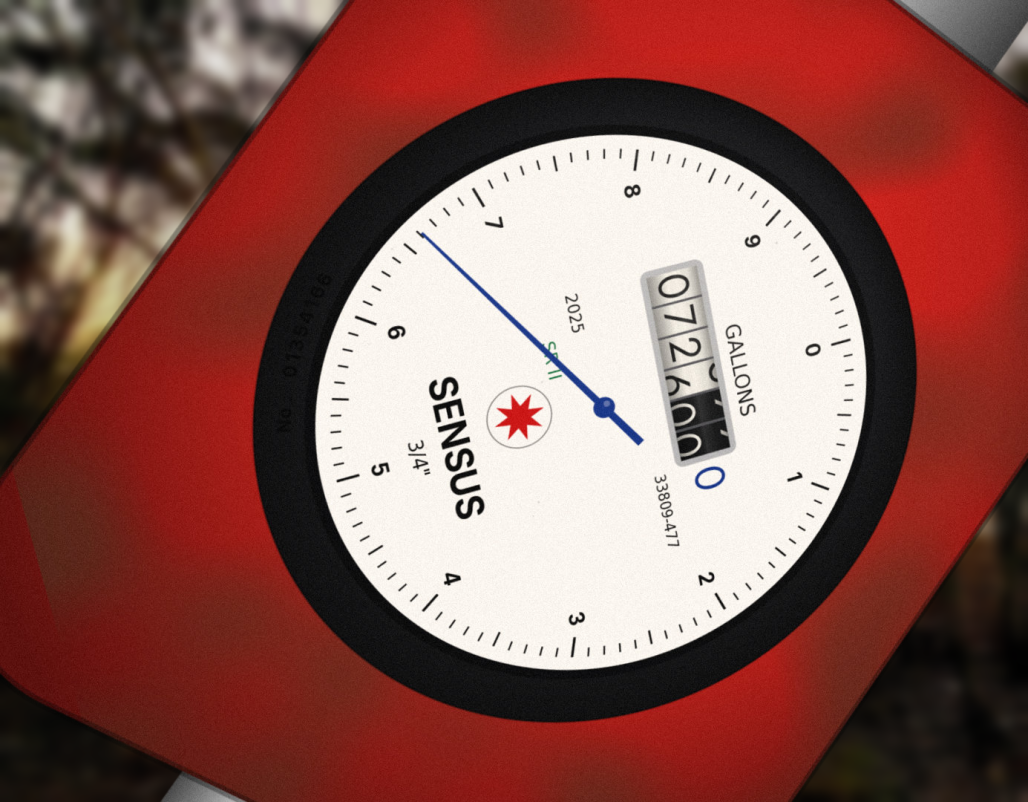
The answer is value=725996.6 unit=gal
